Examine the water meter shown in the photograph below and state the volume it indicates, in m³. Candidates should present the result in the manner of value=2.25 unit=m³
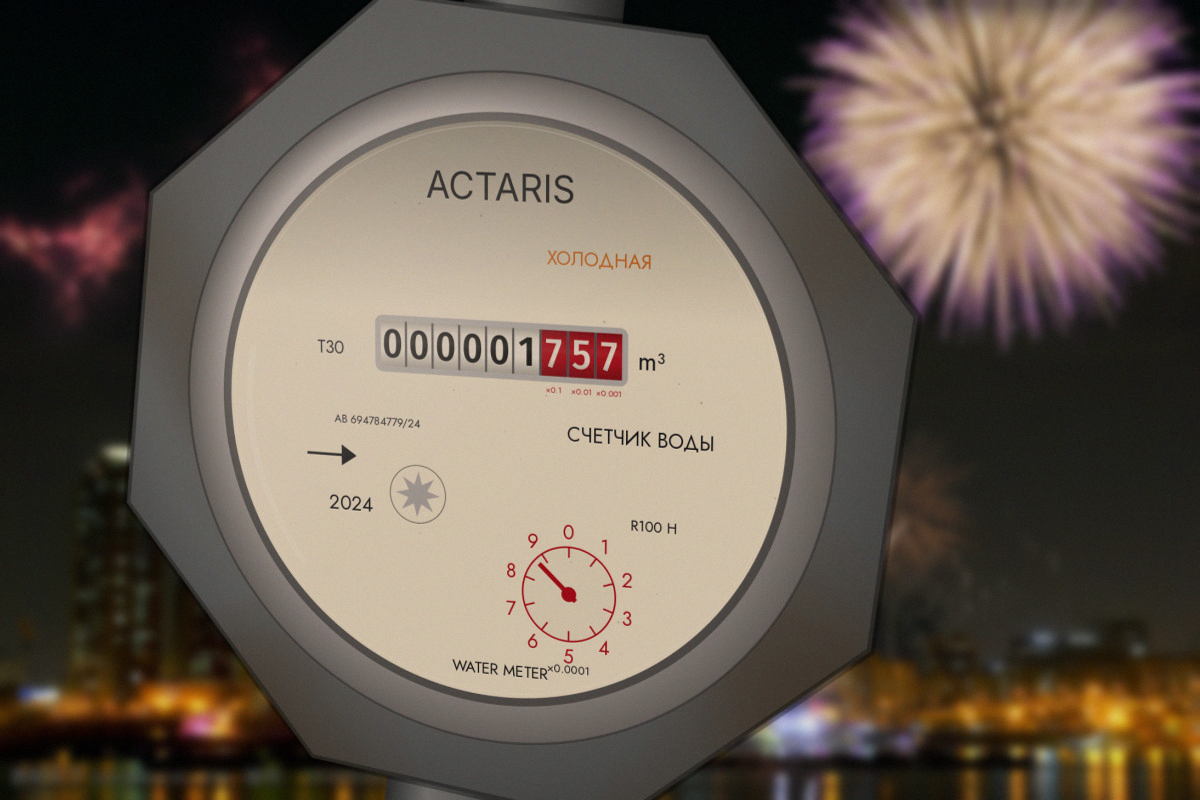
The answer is value=1.7578 unit=m³
